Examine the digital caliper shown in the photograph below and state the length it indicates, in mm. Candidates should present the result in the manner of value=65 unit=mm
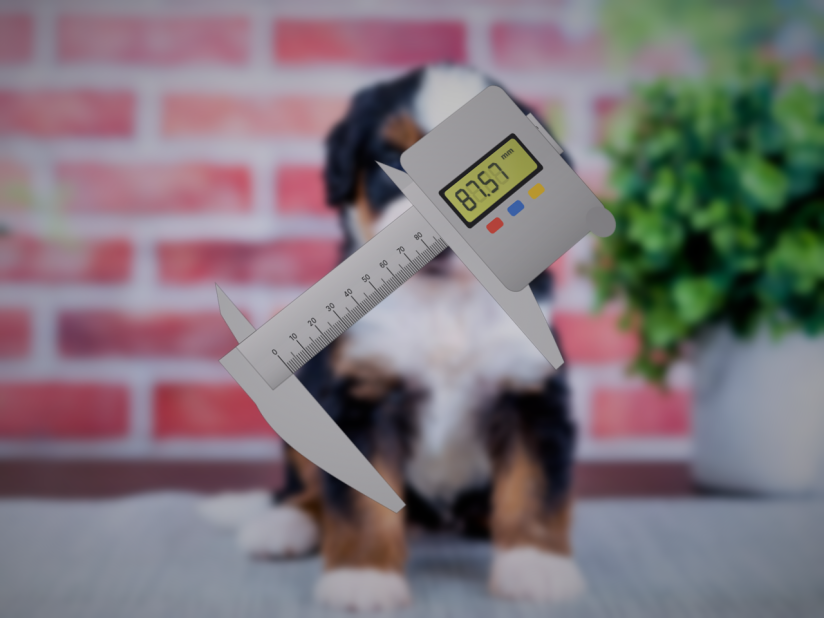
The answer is value=87.57 unit=mm
